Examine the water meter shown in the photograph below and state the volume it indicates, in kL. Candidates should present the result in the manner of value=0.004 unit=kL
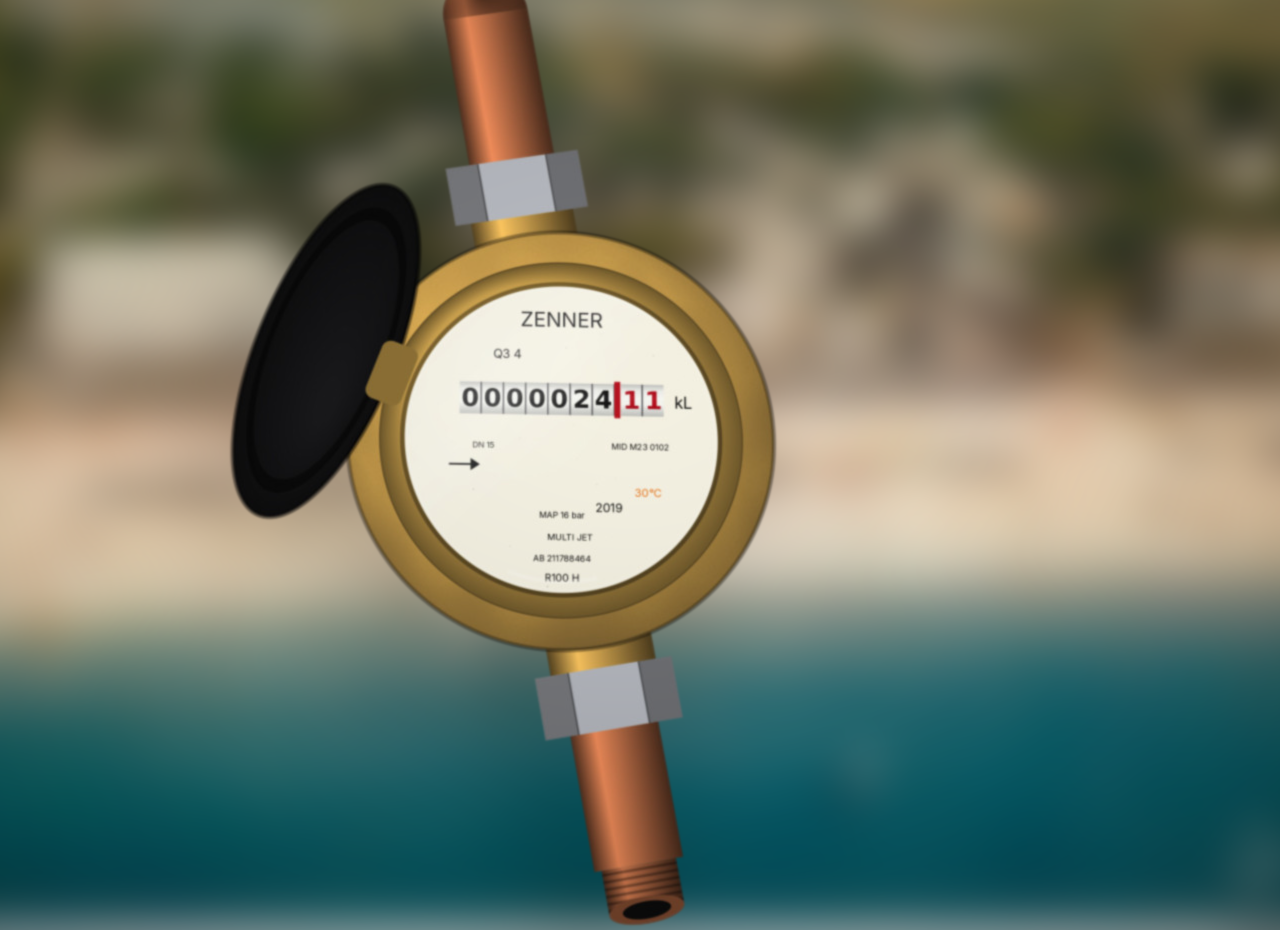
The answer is value=24.11 unit=kL
